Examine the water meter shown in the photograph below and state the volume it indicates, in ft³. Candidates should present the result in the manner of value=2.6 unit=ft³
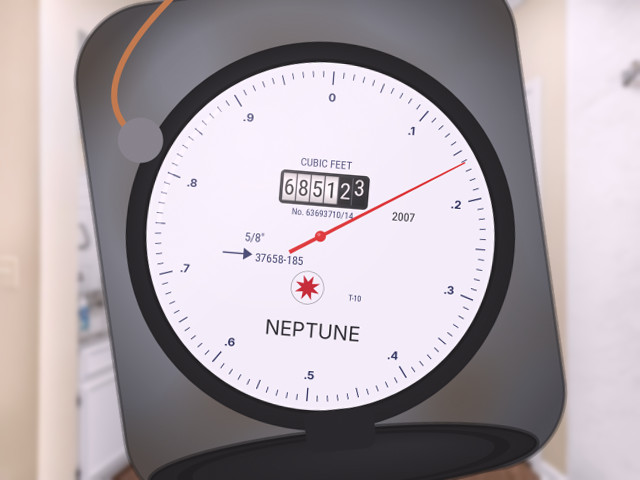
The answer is value=685123.16 unit=ft³
